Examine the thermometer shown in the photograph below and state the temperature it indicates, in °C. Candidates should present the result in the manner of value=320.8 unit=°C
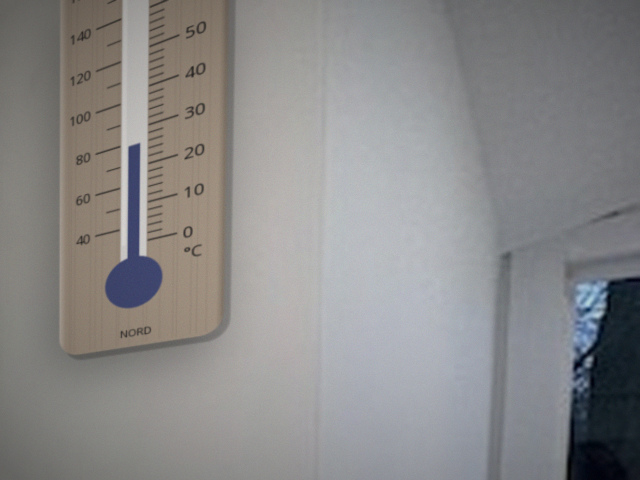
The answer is value=26 unit=°C
